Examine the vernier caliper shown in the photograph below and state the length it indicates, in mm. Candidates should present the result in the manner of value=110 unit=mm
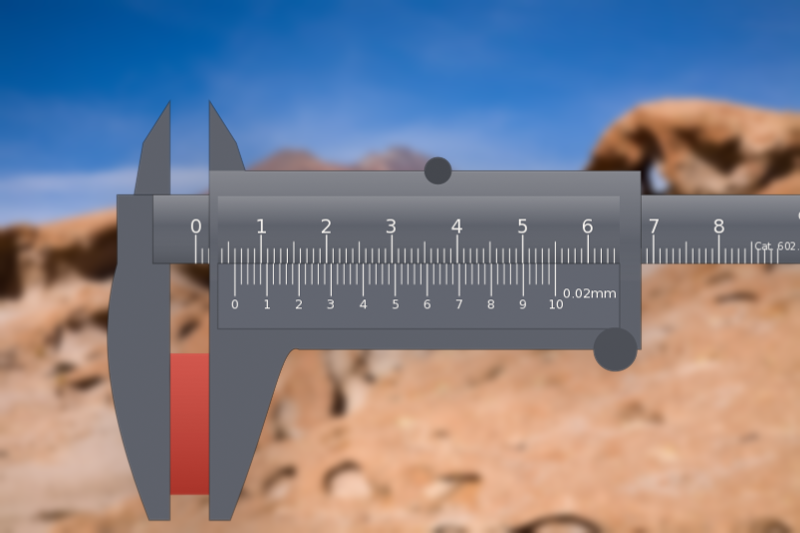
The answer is value=6.0 unit=mm
